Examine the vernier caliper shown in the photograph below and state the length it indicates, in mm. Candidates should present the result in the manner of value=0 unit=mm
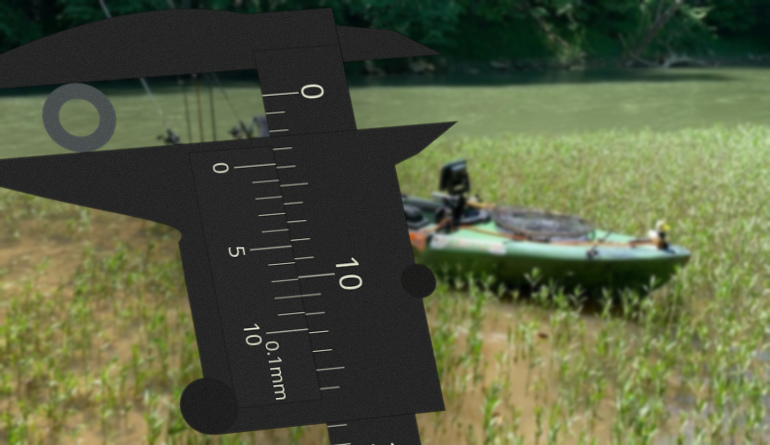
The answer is value=3.8 unit=mm
